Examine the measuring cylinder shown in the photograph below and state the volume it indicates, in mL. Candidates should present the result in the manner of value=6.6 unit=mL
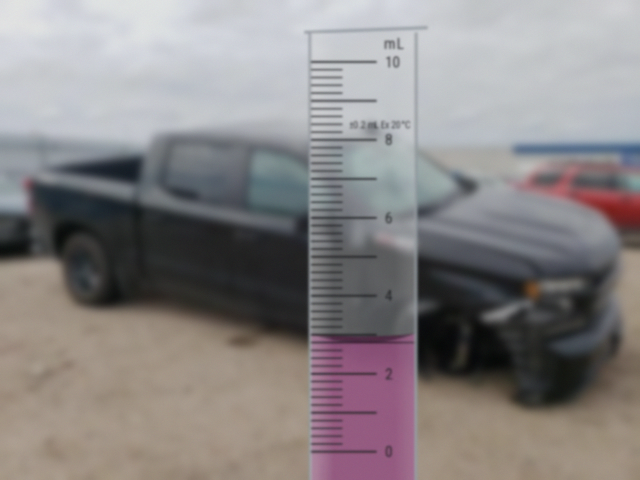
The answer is value=2.8 unit=mL
